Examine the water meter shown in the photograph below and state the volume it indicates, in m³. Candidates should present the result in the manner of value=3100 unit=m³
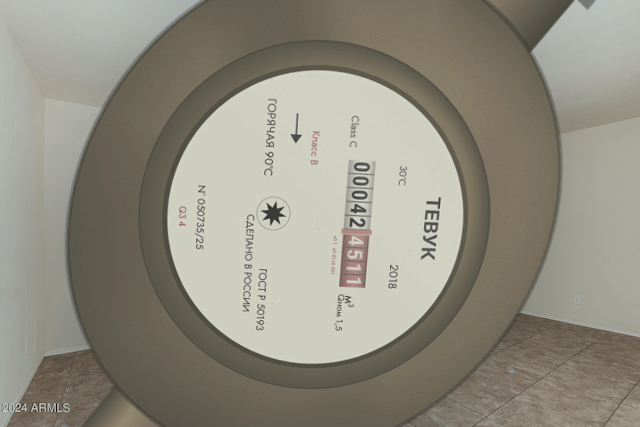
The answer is value=42.4511 unit=m³
